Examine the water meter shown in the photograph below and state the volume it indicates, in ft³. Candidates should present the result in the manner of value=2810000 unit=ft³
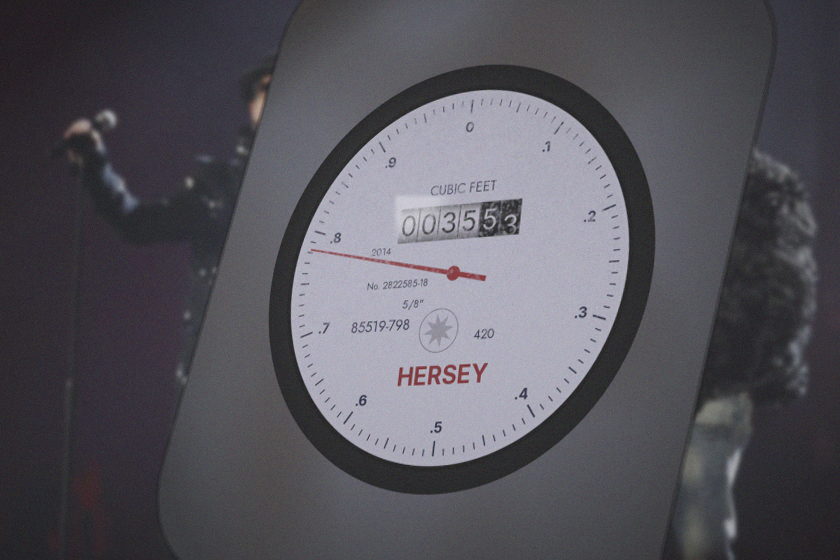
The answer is value=3552.78 unit=ft³
